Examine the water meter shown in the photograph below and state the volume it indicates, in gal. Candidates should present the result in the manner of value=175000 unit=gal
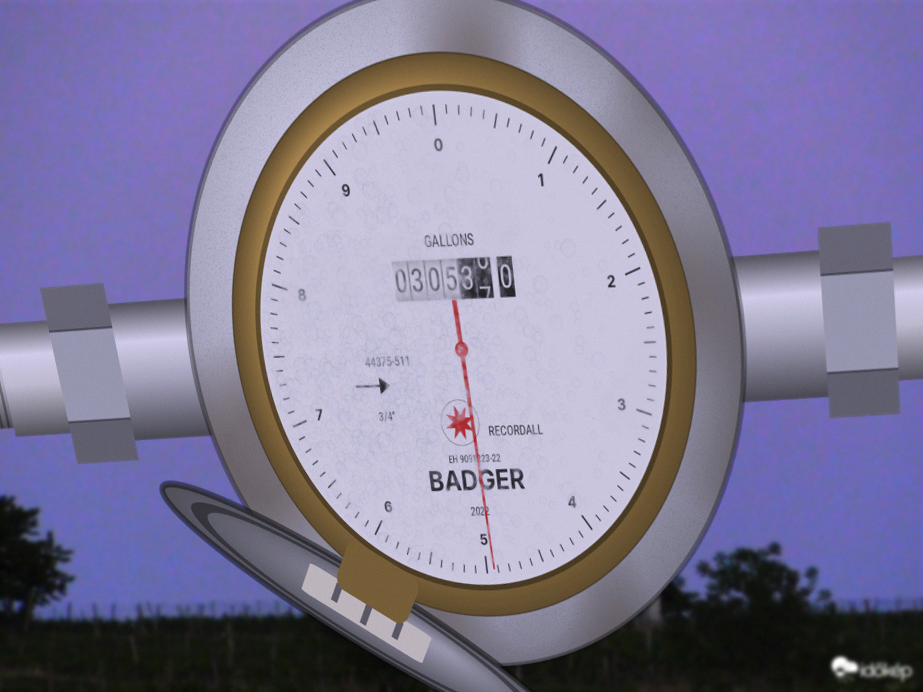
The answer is value=305364.9 unit=gal
